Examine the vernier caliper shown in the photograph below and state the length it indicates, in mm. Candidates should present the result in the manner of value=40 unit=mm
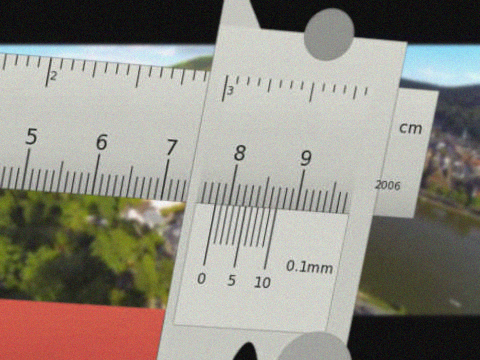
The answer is value=78.0 unit=mm
